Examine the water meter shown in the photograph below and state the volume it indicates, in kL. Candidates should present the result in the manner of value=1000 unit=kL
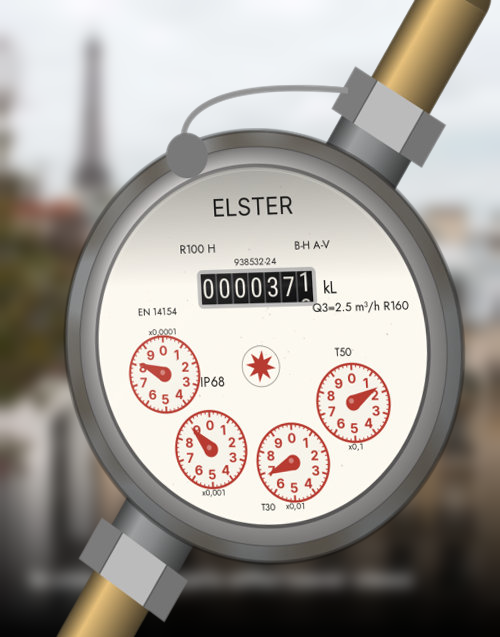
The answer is value=371.1688 unit=kL
